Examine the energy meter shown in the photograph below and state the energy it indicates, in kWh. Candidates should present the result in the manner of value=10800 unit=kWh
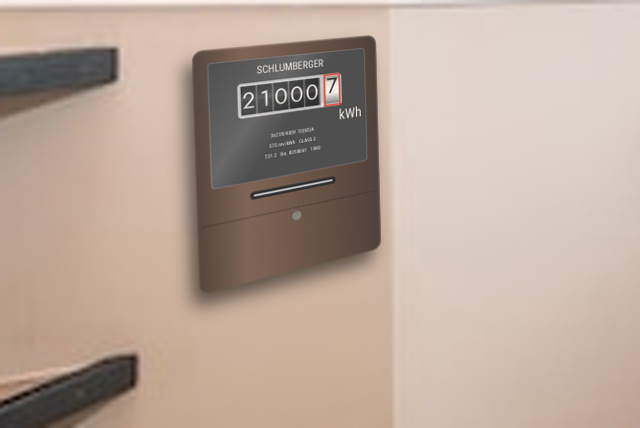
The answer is value=21000.7 unit=kWh
